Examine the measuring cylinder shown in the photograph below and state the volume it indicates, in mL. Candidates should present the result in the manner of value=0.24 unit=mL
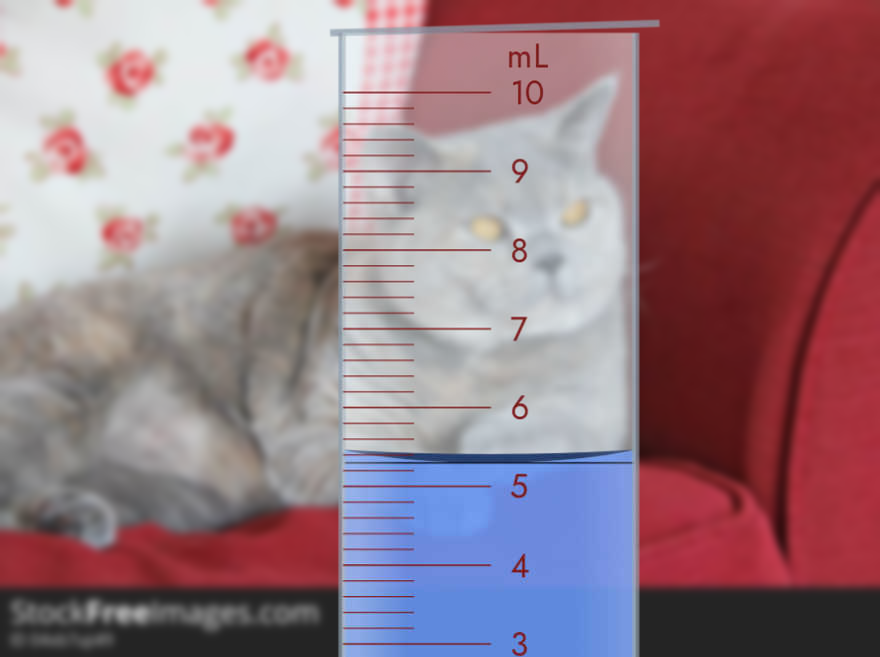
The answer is value=5.3 unit=mL
